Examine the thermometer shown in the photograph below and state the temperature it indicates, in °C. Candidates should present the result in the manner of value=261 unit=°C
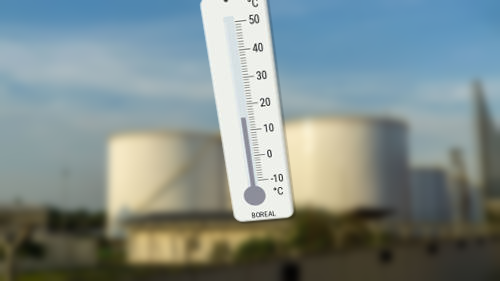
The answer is value=15 unit=°C
